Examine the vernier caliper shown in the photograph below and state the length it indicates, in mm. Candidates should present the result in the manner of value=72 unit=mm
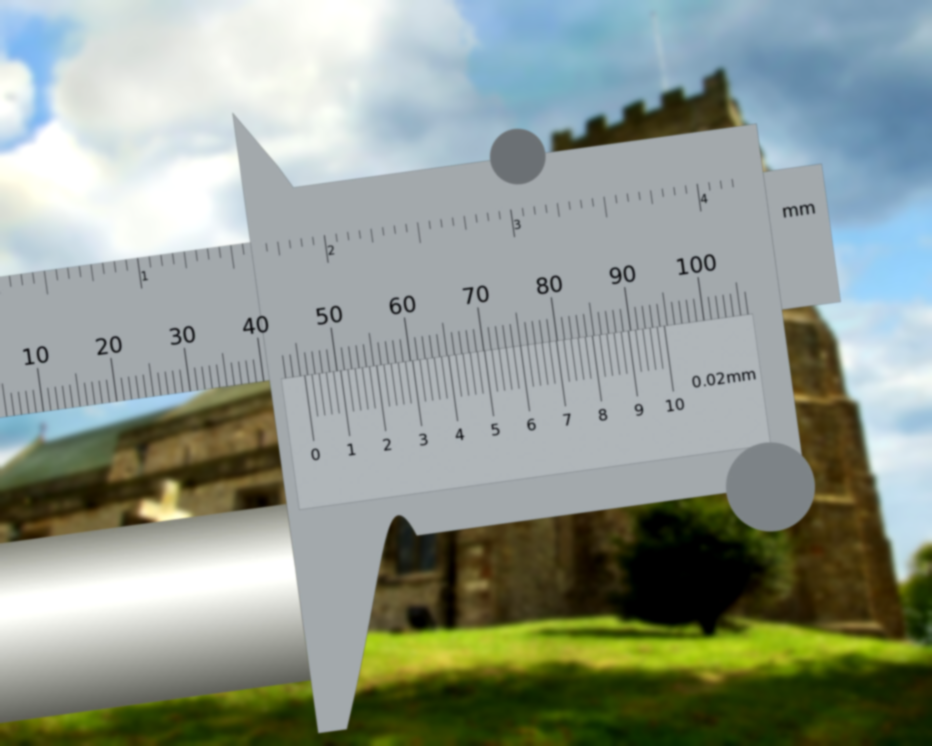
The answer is value=45.6 unit=mm
